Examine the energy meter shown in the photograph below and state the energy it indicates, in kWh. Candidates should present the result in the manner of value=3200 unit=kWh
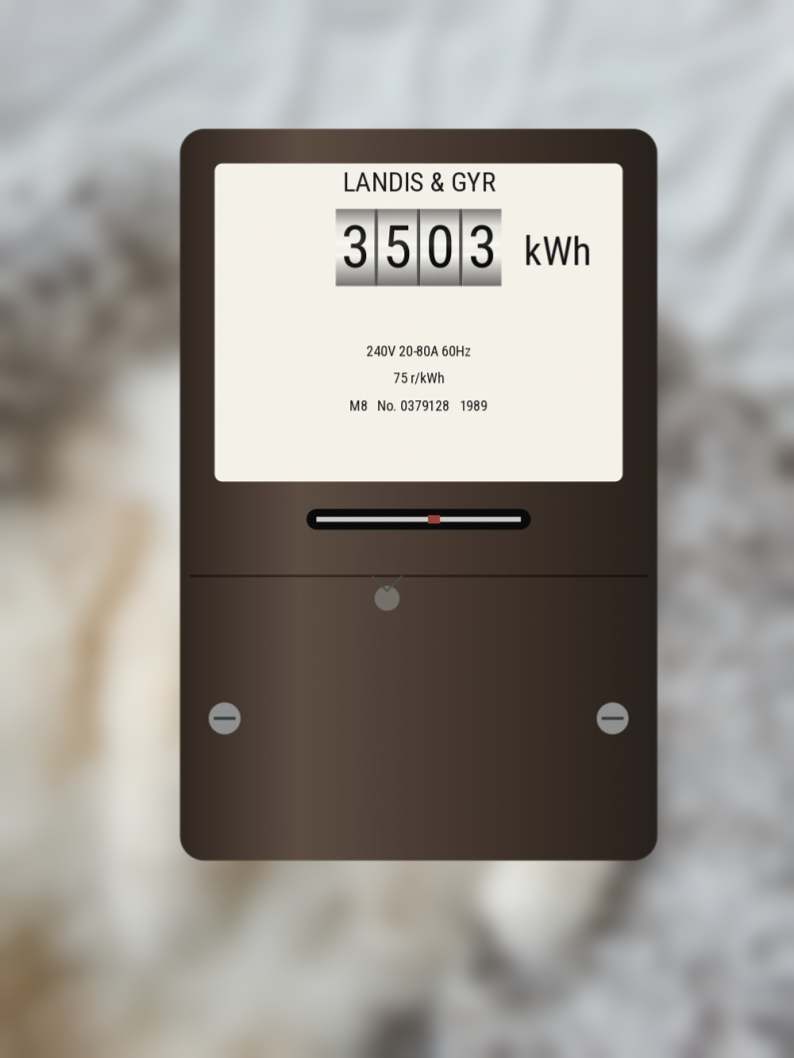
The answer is value=3503 unit=kWh
